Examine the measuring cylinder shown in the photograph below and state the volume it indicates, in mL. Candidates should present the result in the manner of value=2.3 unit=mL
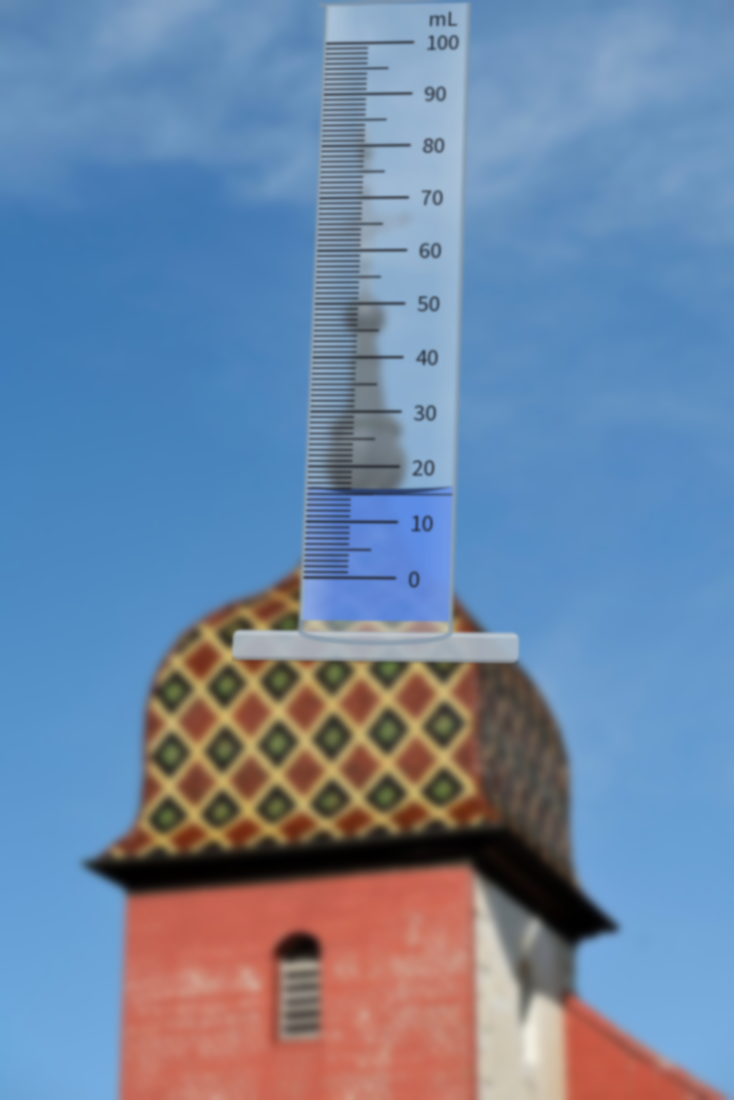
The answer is value=15 unit=mL
